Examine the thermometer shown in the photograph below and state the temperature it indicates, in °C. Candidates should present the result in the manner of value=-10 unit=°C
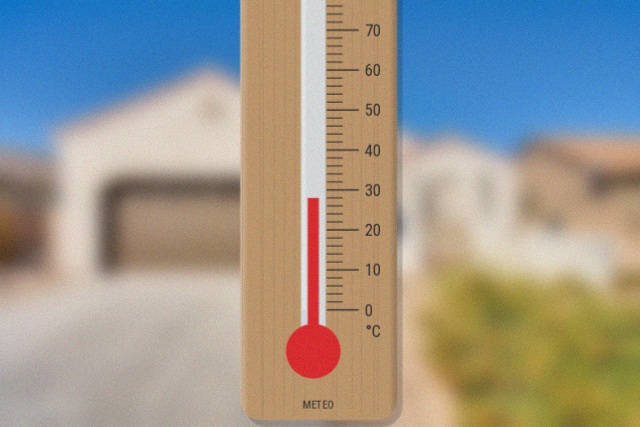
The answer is value=28 unit=°C
